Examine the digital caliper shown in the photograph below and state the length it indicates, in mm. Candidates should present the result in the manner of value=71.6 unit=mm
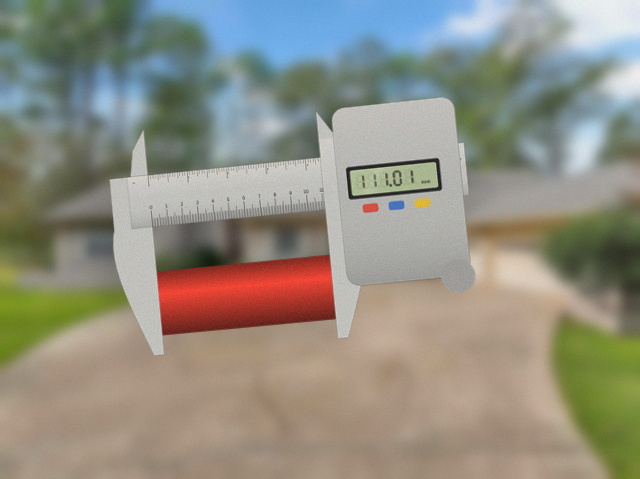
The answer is value=111.01 unit=mm
